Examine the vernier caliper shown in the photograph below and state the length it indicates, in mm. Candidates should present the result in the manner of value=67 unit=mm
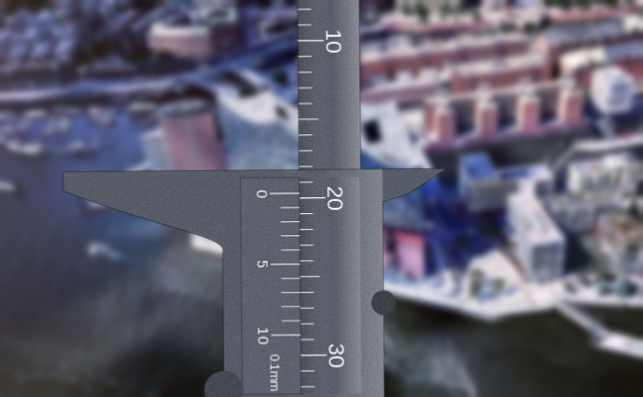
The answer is value=19.7 unit=mm
